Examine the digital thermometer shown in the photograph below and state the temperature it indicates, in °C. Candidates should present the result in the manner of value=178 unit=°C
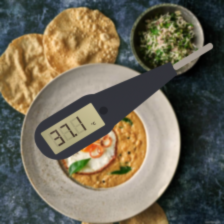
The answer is value=37.1 unit=°C
